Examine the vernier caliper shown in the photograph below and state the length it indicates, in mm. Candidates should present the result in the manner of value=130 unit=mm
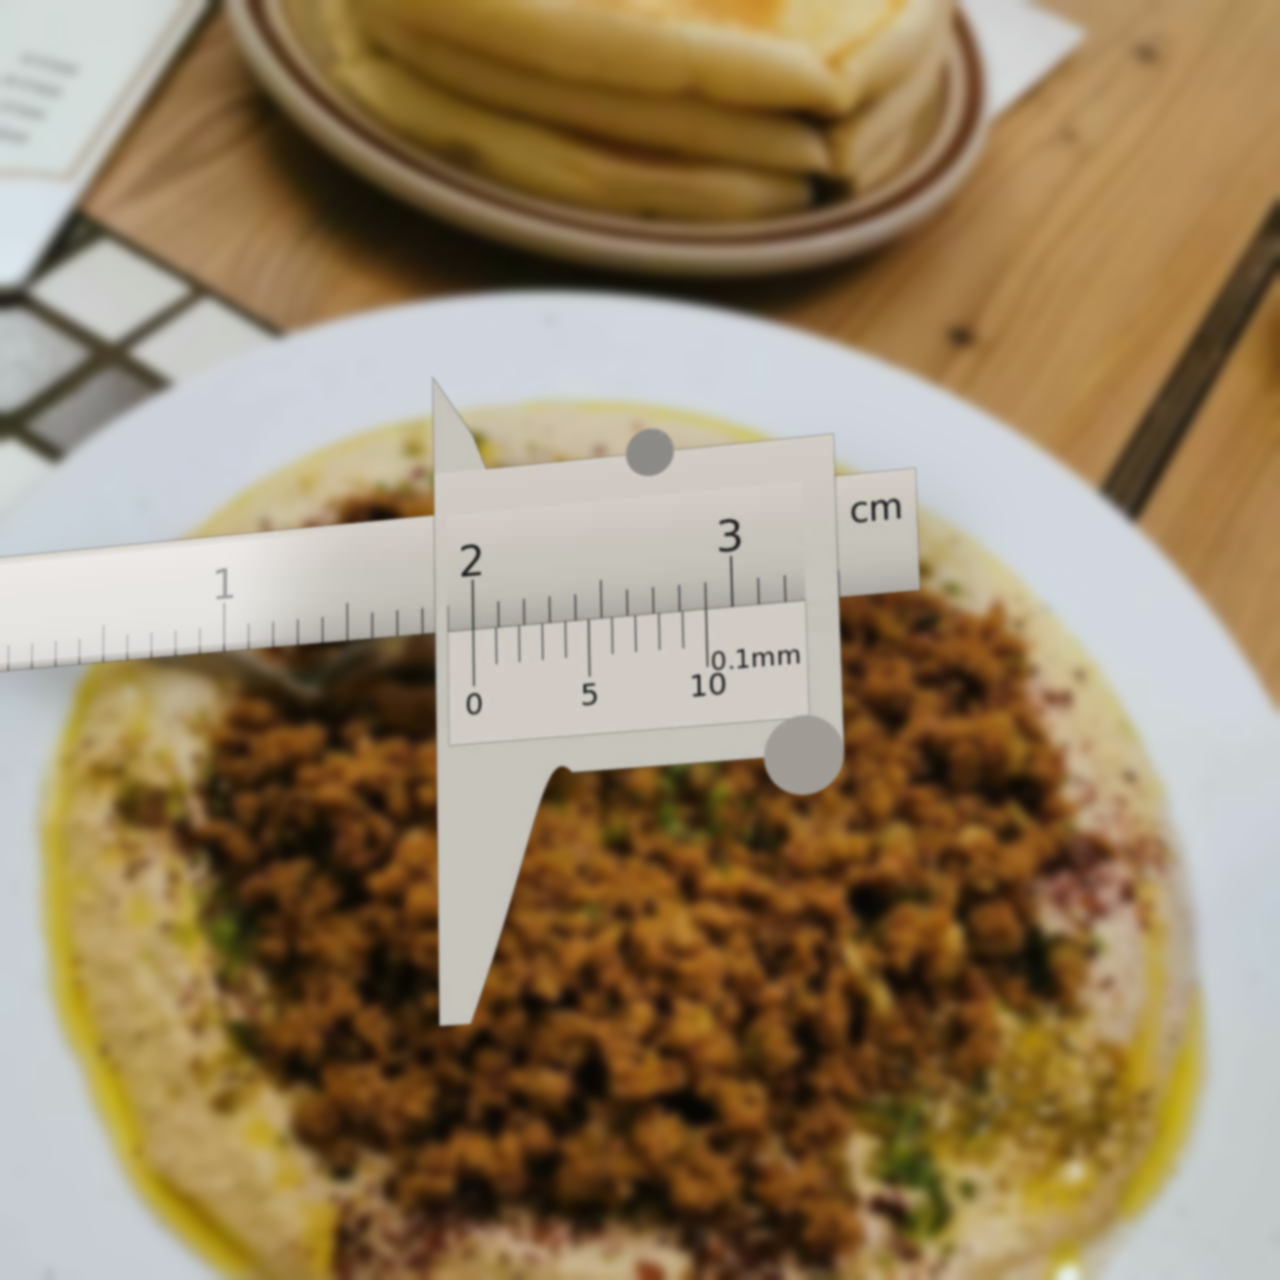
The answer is value=20.0 unit=mm
